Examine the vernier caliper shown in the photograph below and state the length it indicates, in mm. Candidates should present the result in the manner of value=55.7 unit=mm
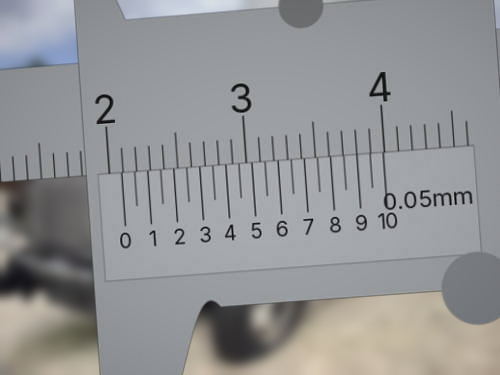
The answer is value=20.9 unit=mm
